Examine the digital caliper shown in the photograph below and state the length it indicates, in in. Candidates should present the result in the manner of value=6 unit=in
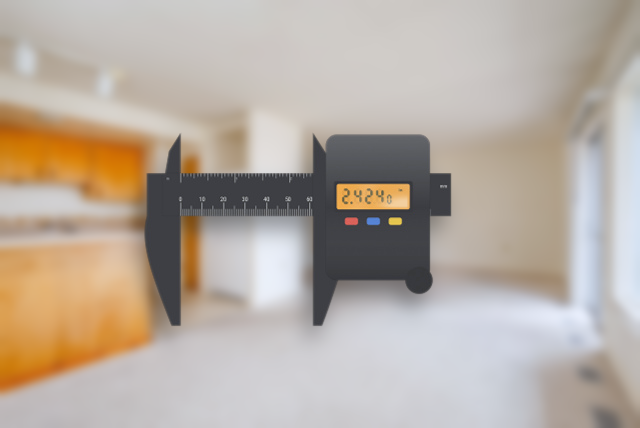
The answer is value=2.4240 unit=in
